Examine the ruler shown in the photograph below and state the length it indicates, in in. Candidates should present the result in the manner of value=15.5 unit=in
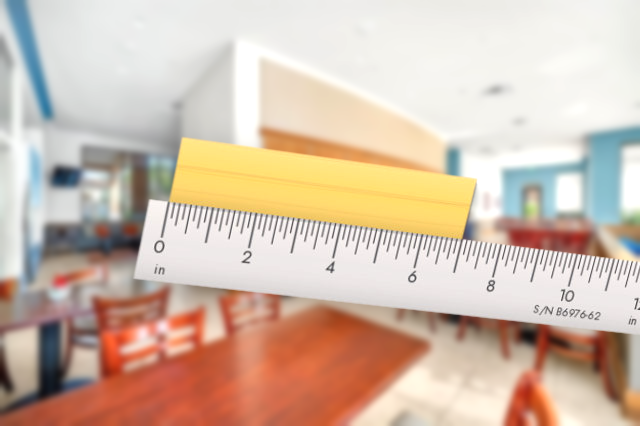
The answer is value=7 unit=in
